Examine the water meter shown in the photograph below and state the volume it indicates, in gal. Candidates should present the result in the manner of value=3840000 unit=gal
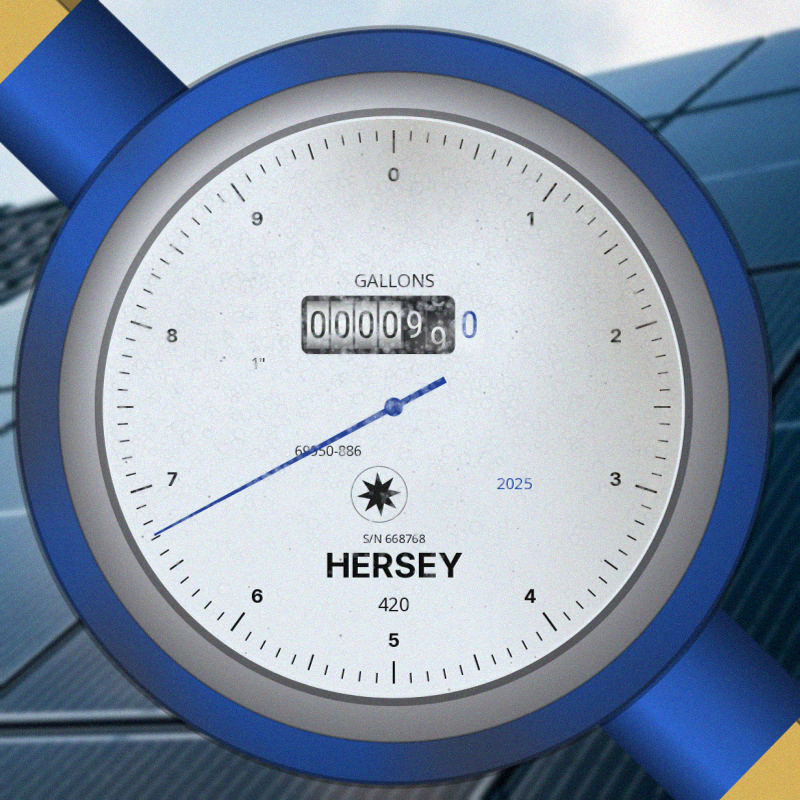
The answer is value=986.7 unit=gal
